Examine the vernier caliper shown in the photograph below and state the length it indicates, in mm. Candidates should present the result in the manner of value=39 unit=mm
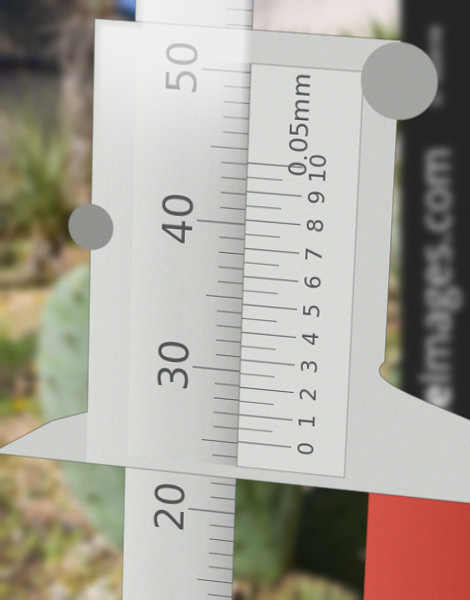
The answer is value=25.1 unit=mm
